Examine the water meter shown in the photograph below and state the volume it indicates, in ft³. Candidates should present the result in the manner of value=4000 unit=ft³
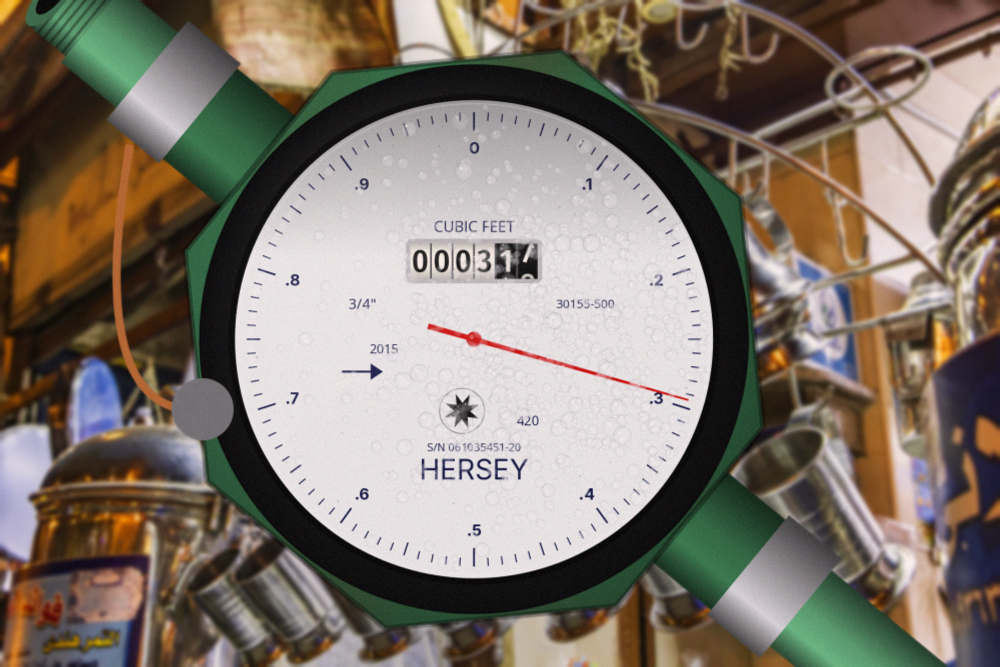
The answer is value=317.29 unit=ft³
